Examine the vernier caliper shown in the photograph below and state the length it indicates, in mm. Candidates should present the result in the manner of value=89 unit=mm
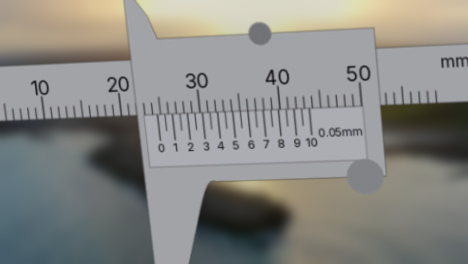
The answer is value=24.6 unit=mm
